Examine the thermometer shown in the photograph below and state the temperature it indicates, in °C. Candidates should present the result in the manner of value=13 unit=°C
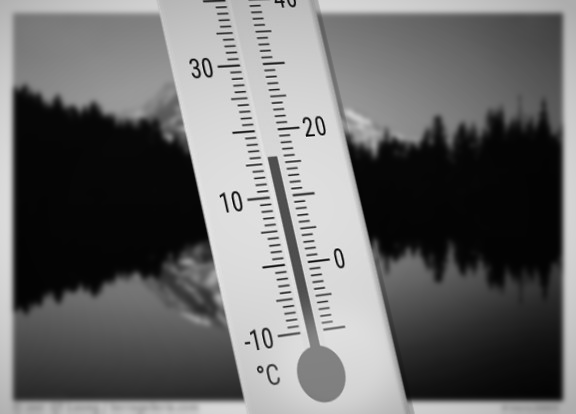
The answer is value=16 unit=°C
